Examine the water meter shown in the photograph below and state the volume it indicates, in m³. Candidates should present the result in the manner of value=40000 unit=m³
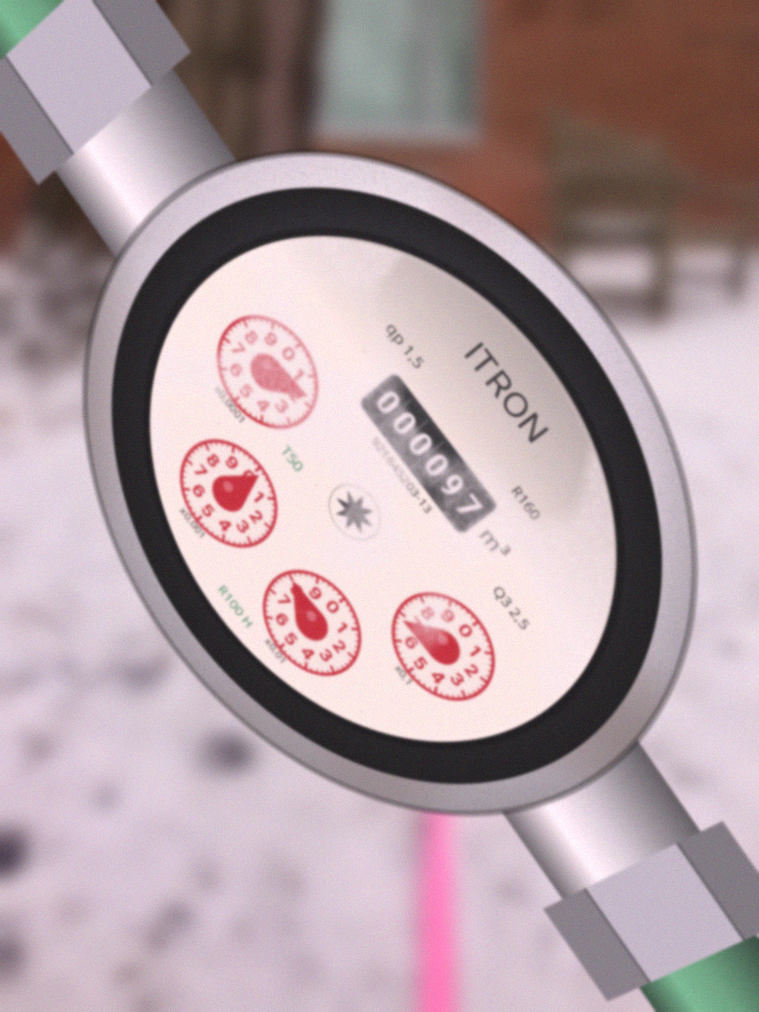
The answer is value=97.6801 unit=m³
